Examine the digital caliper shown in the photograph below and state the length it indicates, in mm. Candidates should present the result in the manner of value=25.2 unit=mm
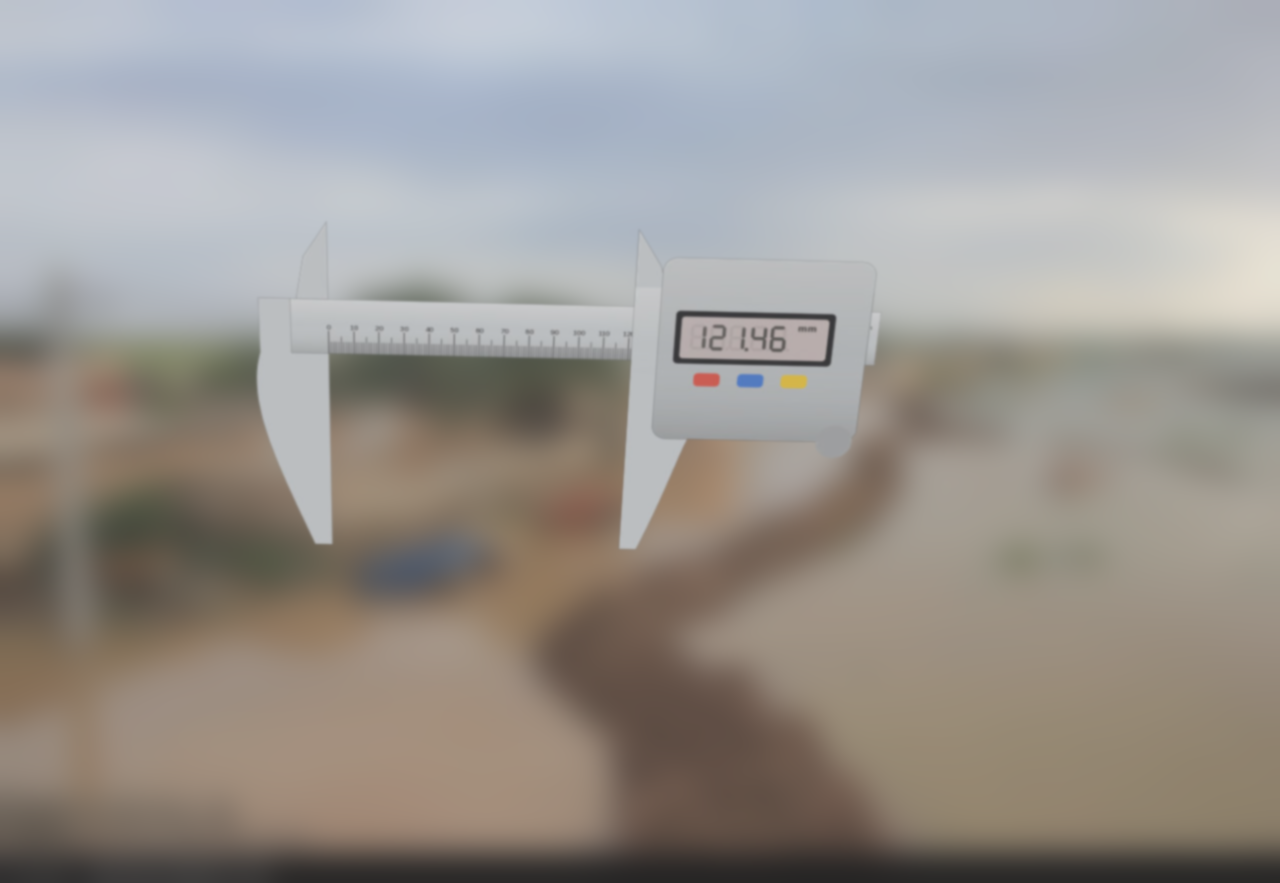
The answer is value=121.46 unit=mm
